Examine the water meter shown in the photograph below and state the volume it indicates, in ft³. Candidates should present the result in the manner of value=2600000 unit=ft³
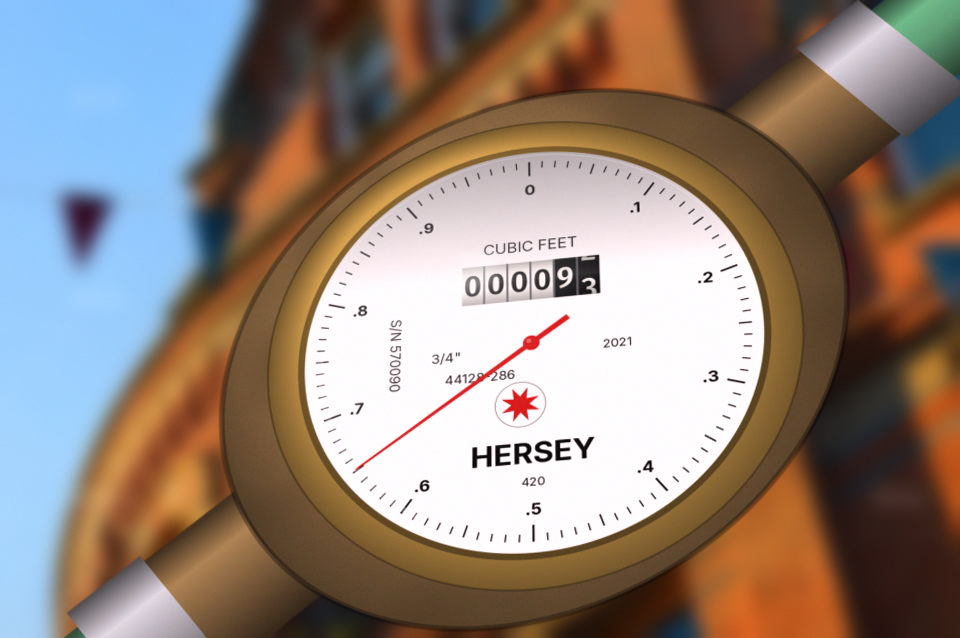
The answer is value=92.65 unit=ft³
